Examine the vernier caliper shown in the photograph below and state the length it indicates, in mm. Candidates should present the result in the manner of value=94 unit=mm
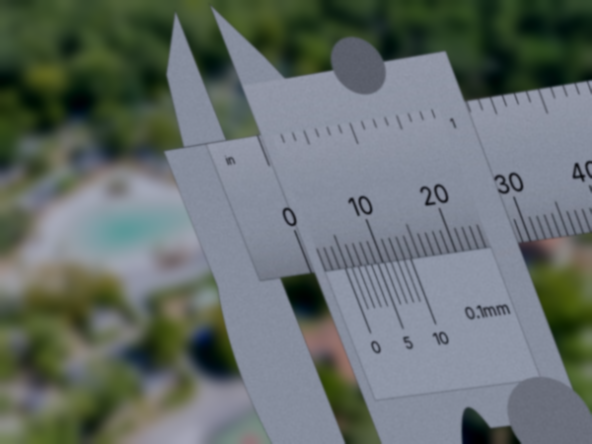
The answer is value=4.8 unit=mm
